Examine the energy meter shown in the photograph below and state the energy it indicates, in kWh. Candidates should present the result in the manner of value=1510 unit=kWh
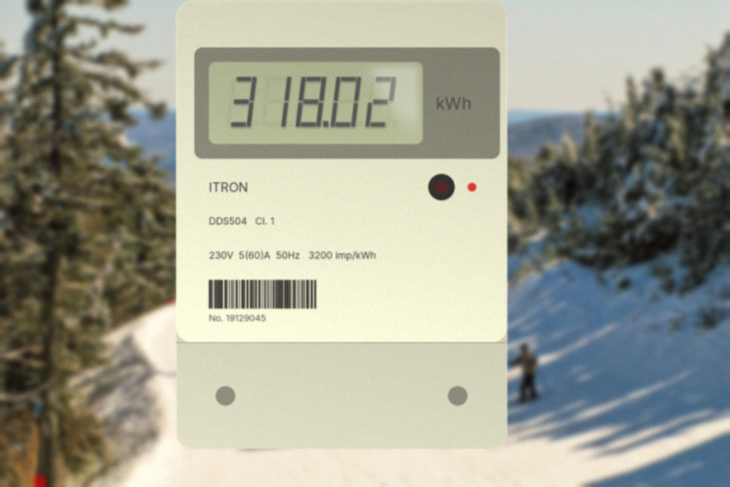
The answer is value=318.02 unit=kWh
